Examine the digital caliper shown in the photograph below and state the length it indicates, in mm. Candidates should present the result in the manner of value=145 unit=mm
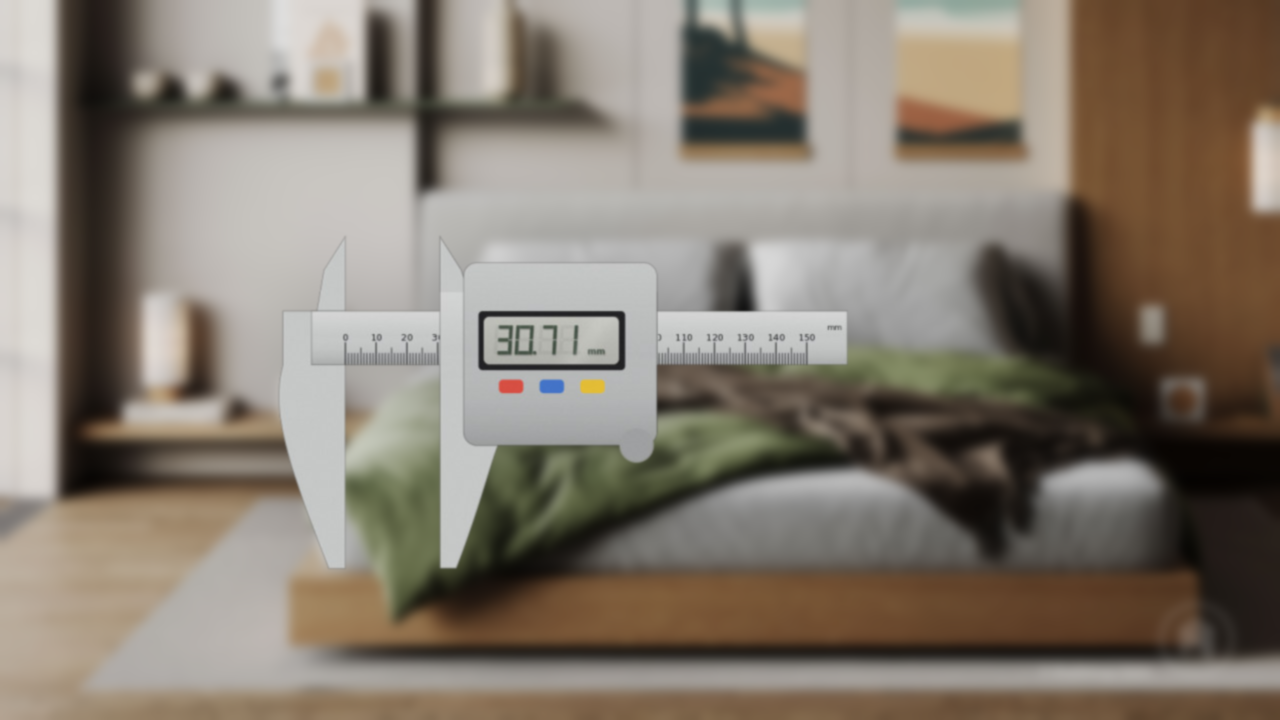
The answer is value=30.71 unit=mm
